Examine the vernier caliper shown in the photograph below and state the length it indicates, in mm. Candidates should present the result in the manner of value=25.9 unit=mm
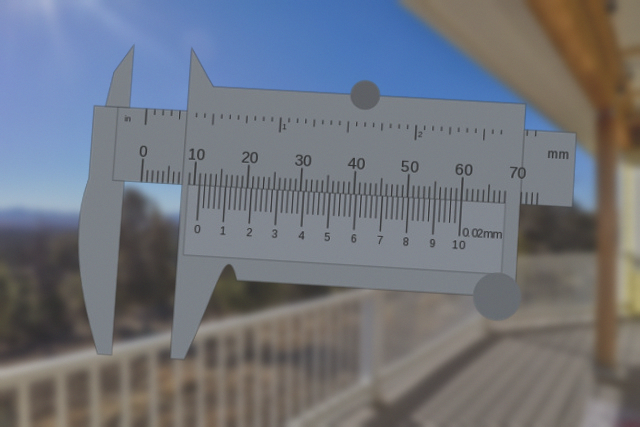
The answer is value=11.0 unit=mm
